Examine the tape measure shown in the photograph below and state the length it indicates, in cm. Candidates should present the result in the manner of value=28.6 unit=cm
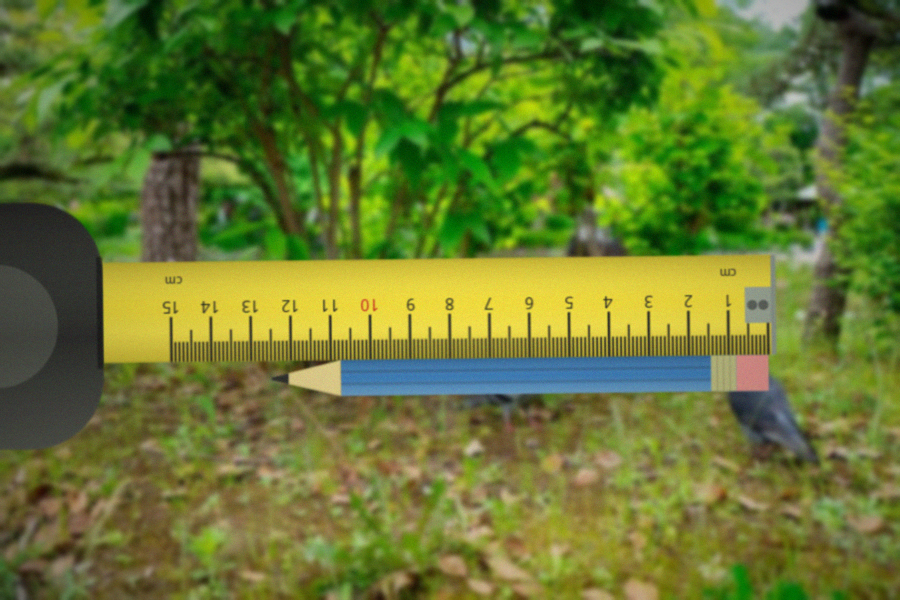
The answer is value=12.5 unit=cm
